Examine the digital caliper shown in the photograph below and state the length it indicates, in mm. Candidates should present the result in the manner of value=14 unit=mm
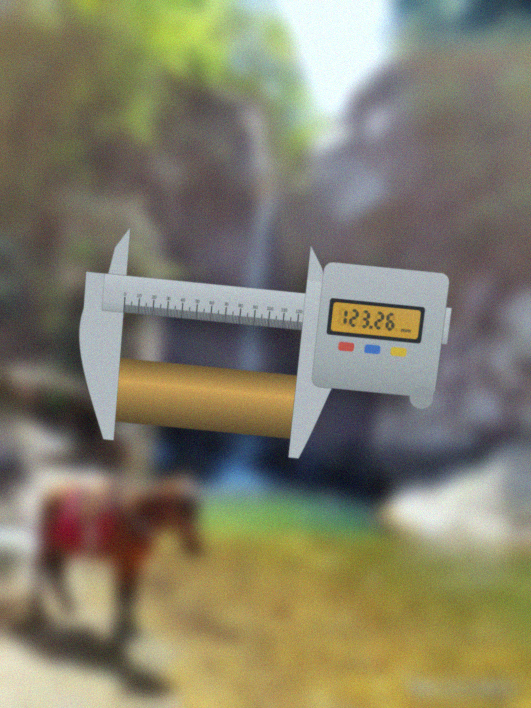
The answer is value=123.26 unit=mm
